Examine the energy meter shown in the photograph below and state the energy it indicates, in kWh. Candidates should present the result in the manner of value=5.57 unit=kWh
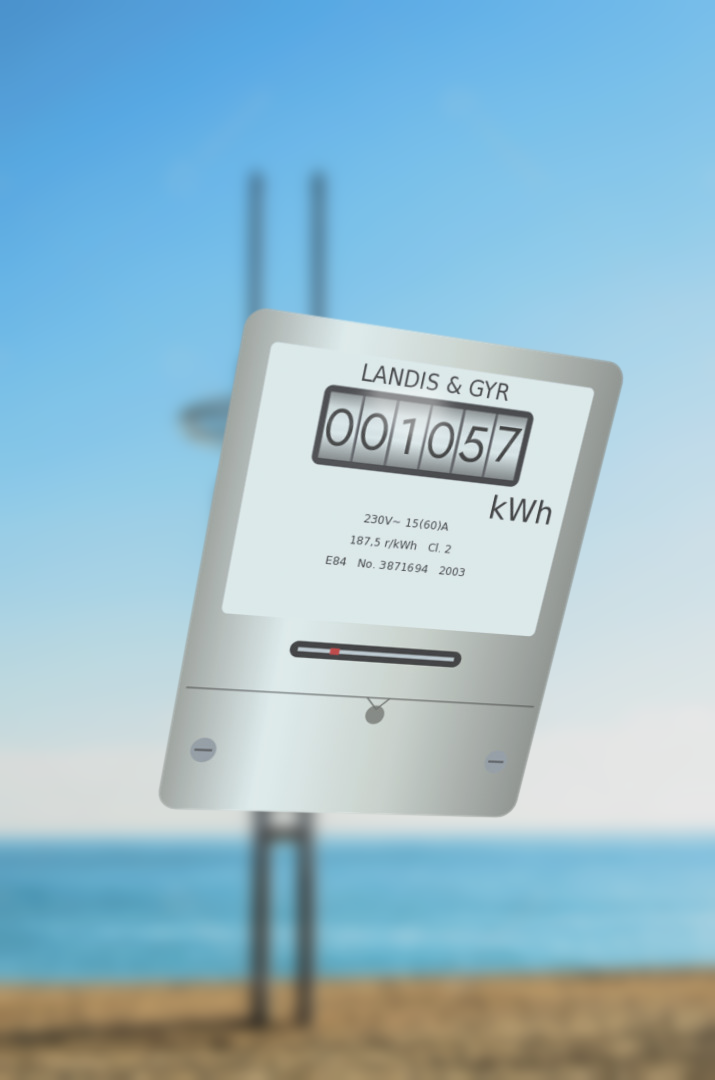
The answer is value=1057 unit=kWh
